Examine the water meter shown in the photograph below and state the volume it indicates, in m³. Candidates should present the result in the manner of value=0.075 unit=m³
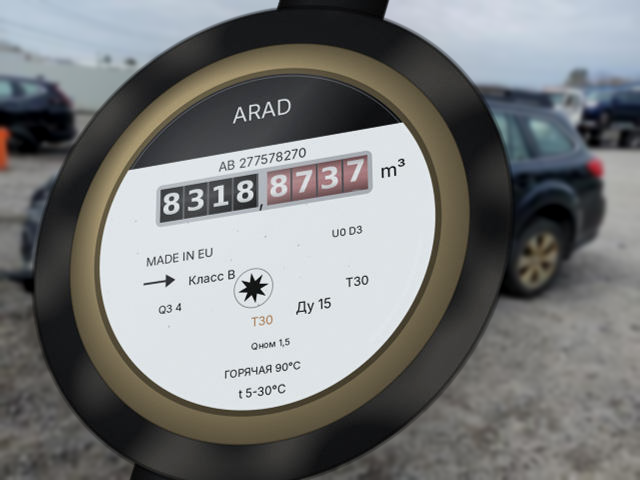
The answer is value=8318.8737 unit=m³
